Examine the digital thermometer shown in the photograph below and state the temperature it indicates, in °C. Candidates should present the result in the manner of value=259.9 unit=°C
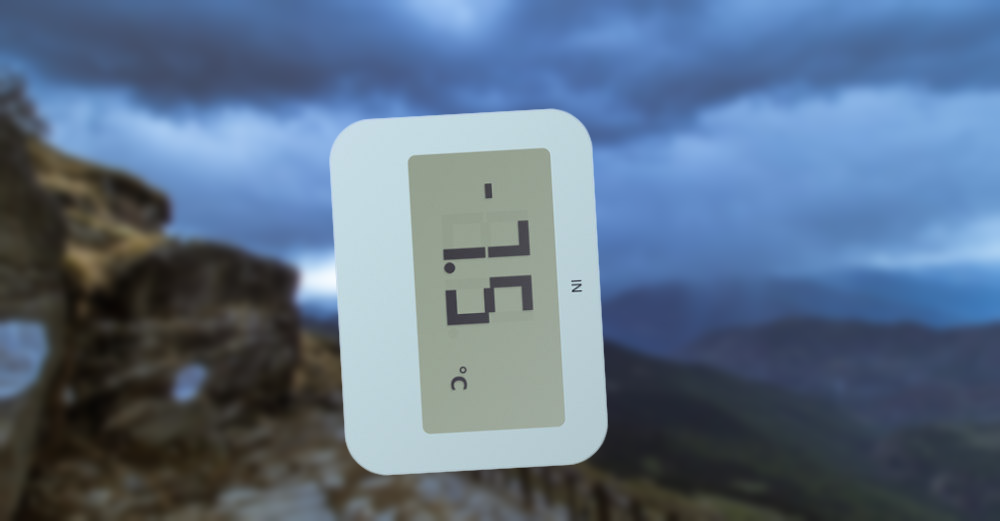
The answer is value=-7.5 unit=°C
